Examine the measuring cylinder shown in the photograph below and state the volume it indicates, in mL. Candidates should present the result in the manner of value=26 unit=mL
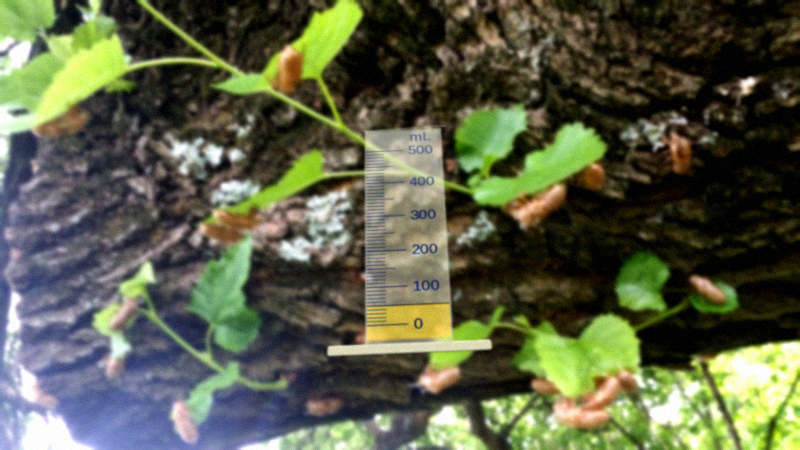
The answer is value=50 unit=mL
